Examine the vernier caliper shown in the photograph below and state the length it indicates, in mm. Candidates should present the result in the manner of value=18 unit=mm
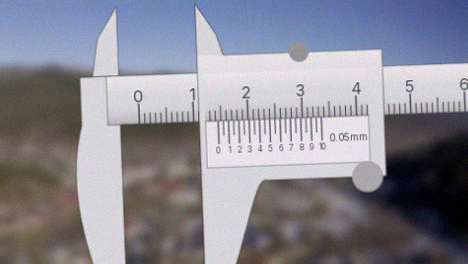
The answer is value=14.5 unit=mm
